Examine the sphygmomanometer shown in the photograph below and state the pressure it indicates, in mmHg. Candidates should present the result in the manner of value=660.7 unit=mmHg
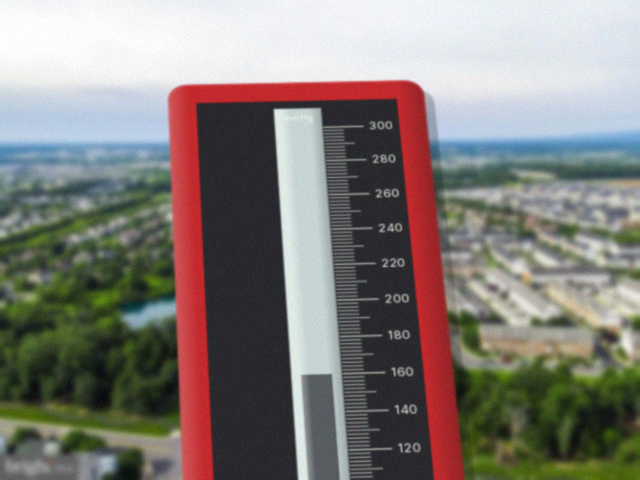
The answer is value=160 unit=mmHg
